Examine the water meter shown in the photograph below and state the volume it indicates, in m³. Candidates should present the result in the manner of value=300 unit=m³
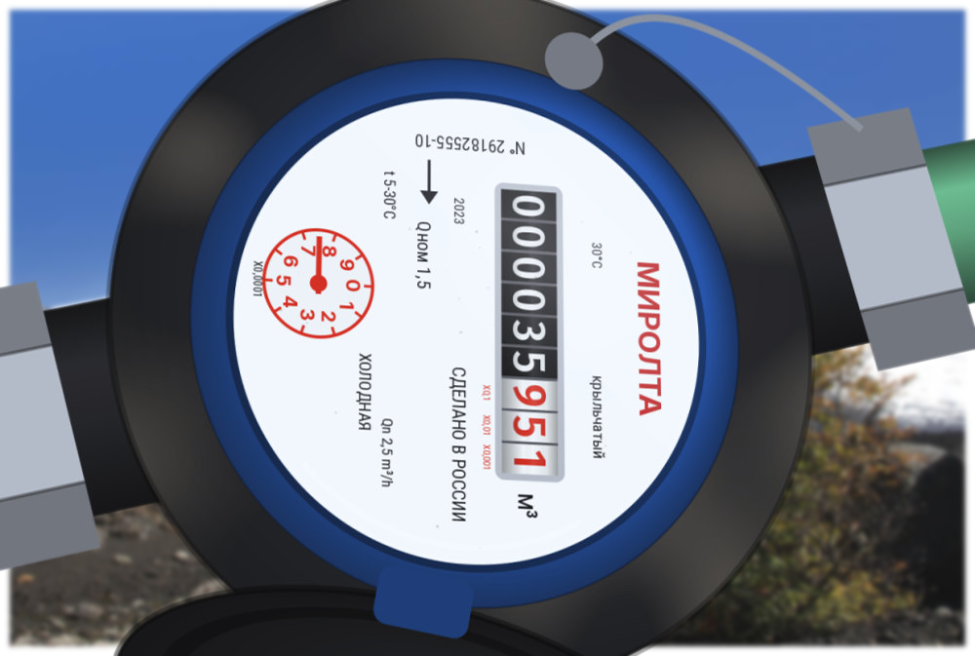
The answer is value=35.9517 unit=m³
